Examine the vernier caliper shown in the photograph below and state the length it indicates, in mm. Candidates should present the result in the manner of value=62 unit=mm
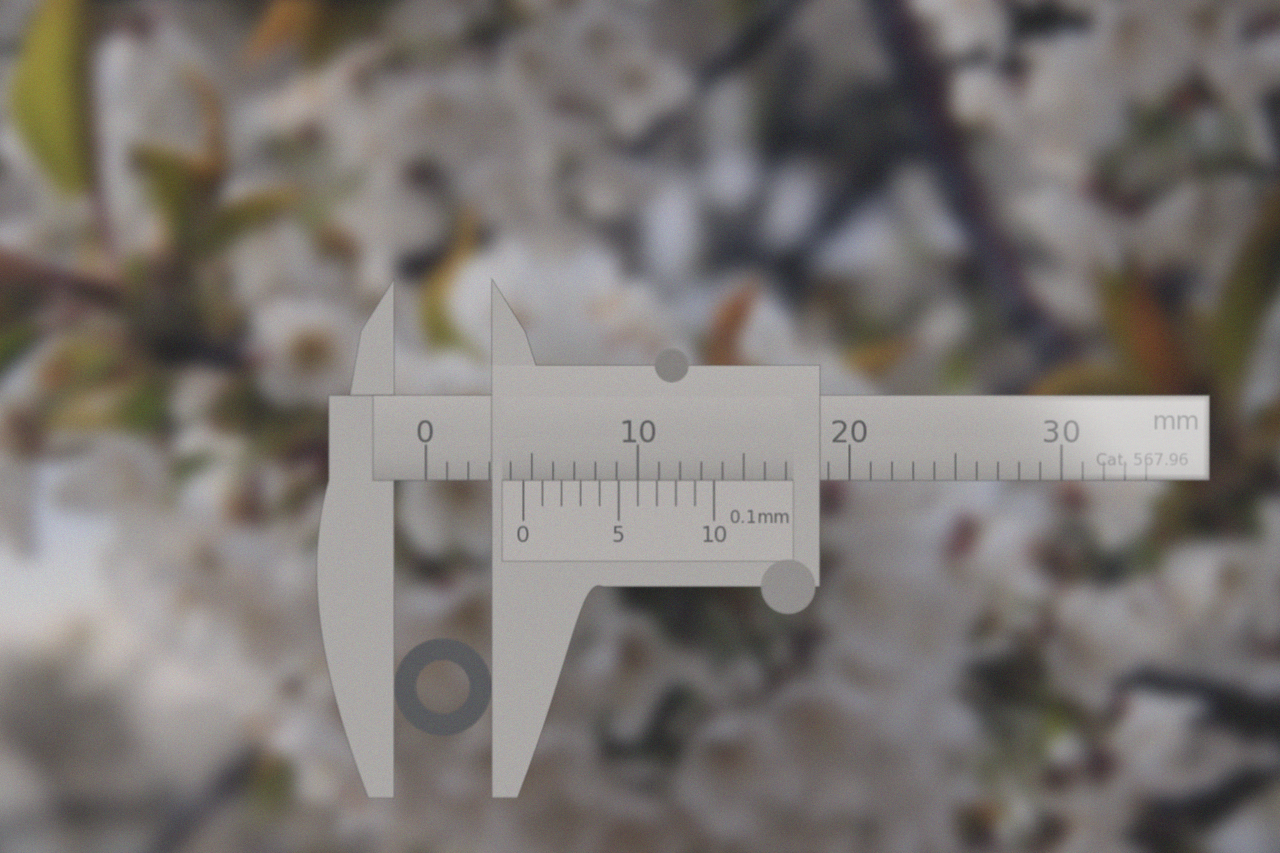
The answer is value=4.6 unit=mm
